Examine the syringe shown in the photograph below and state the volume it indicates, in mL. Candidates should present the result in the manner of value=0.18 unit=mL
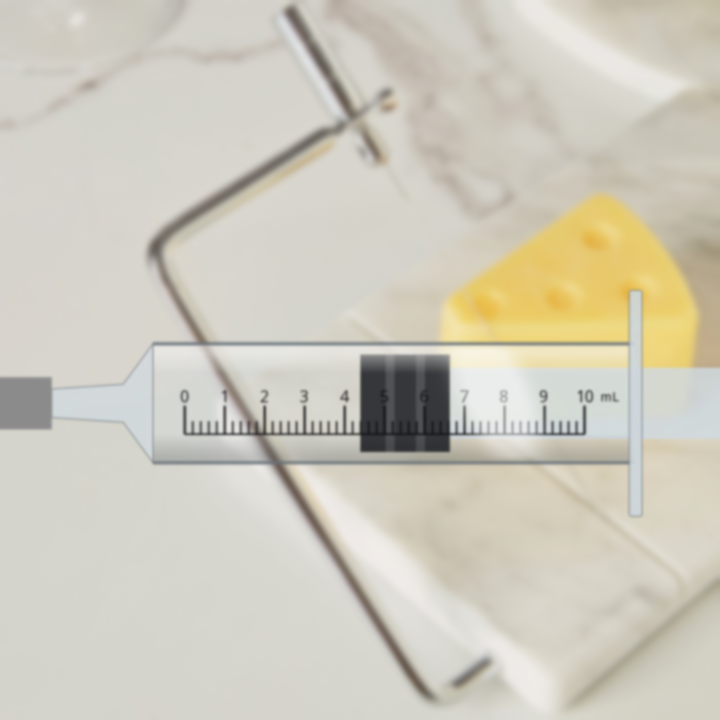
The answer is value=4.4 unit=mL
